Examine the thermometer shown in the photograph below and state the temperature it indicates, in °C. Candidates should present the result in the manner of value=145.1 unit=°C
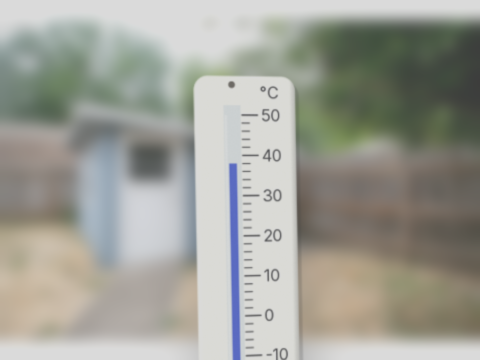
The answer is value=38 unit=°C
